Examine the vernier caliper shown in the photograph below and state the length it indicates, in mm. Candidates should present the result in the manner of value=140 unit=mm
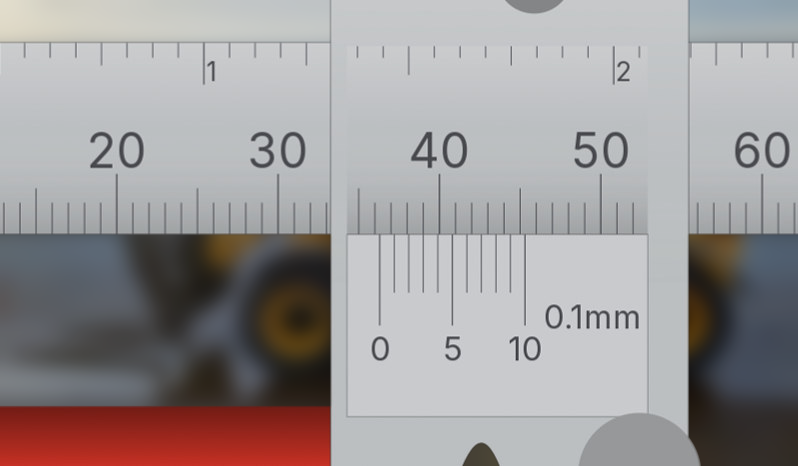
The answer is value=36.3 unit=mm
